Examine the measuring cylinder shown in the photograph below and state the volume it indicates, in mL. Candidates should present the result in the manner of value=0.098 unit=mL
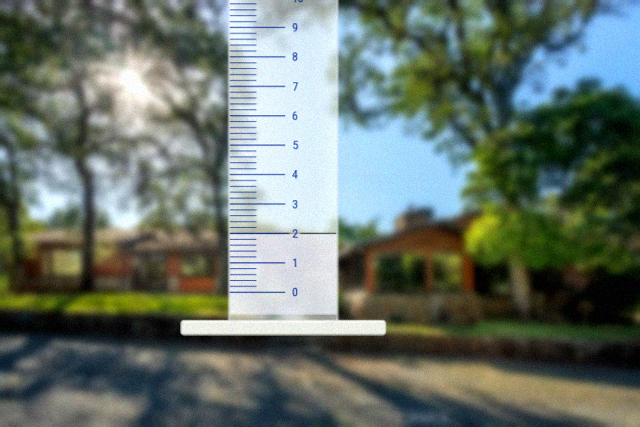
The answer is value=2 unit=mL
